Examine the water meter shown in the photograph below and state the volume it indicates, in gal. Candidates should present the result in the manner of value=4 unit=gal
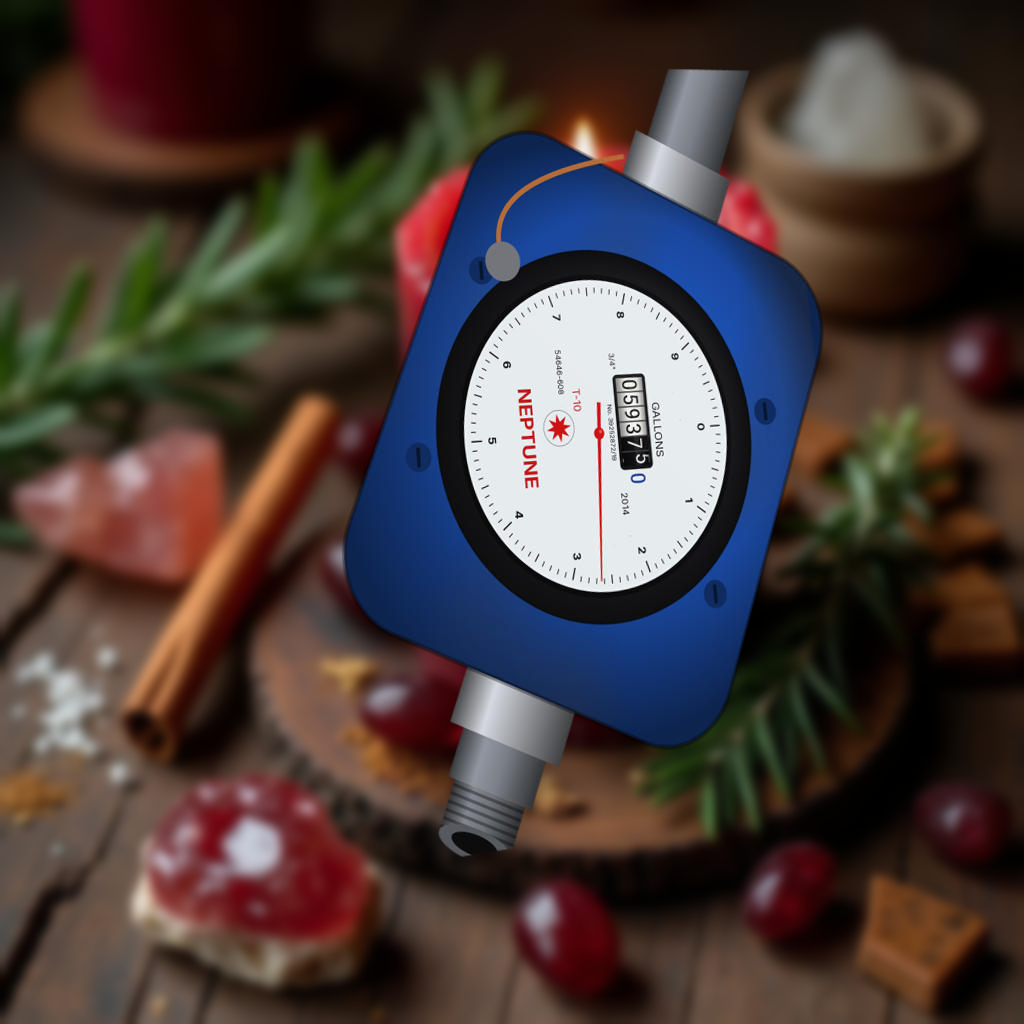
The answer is value=593752.6 unit=gal
